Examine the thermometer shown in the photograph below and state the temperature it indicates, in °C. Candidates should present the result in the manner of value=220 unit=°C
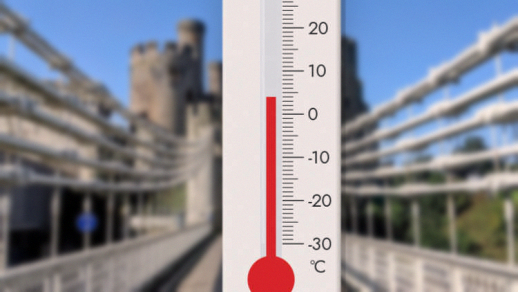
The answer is value=4 unit=°C
